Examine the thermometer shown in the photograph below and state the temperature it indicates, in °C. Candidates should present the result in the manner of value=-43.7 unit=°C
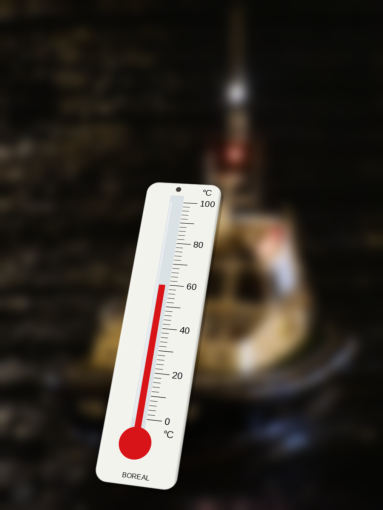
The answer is value=60 unit=°C
